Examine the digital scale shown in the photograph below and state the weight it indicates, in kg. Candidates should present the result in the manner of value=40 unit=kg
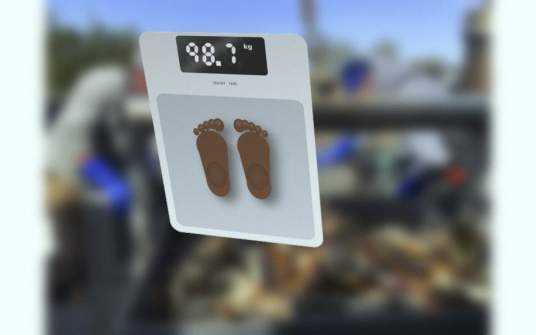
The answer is value=98.7 unit=kg
